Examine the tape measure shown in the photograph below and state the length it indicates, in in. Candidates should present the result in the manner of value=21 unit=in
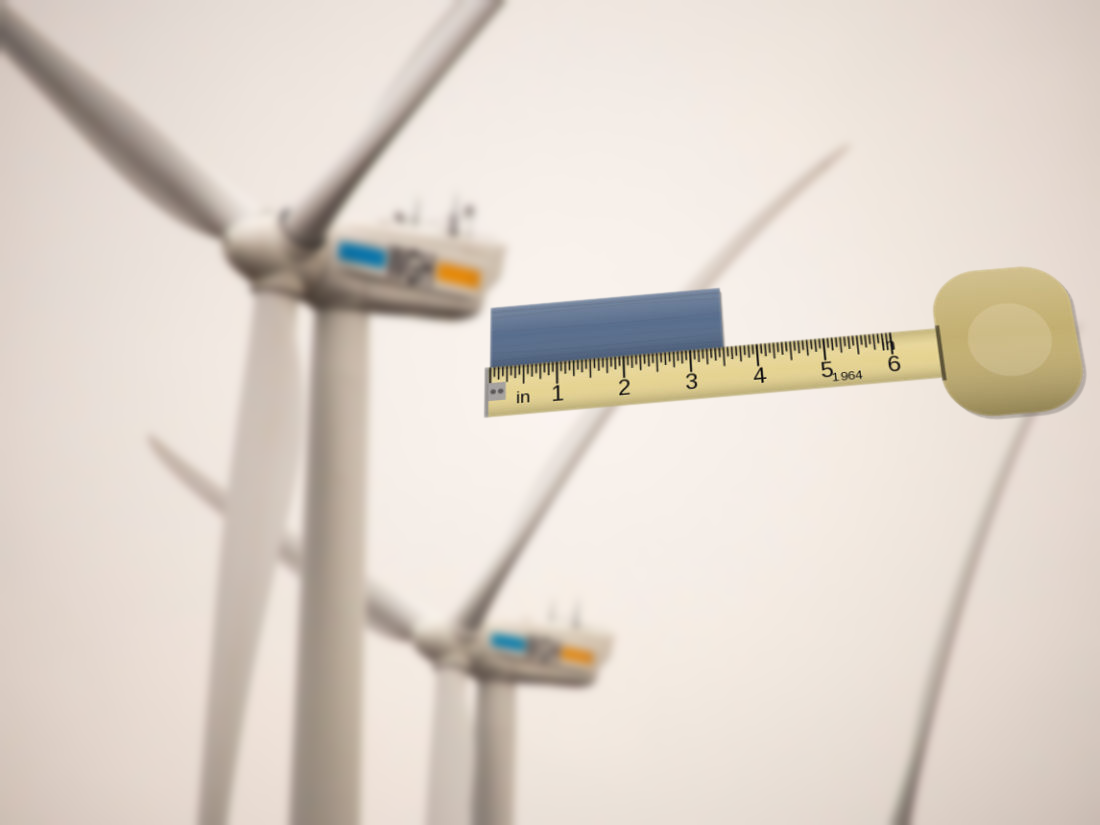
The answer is value=3.5 unit=in
